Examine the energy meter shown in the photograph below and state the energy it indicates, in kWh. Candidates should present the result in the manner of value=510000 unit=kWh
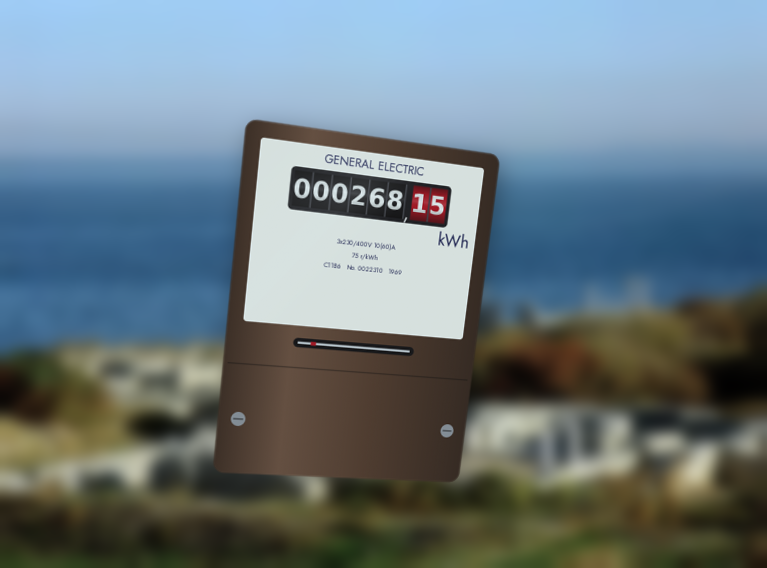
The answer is value=268.15 unit=kWh
